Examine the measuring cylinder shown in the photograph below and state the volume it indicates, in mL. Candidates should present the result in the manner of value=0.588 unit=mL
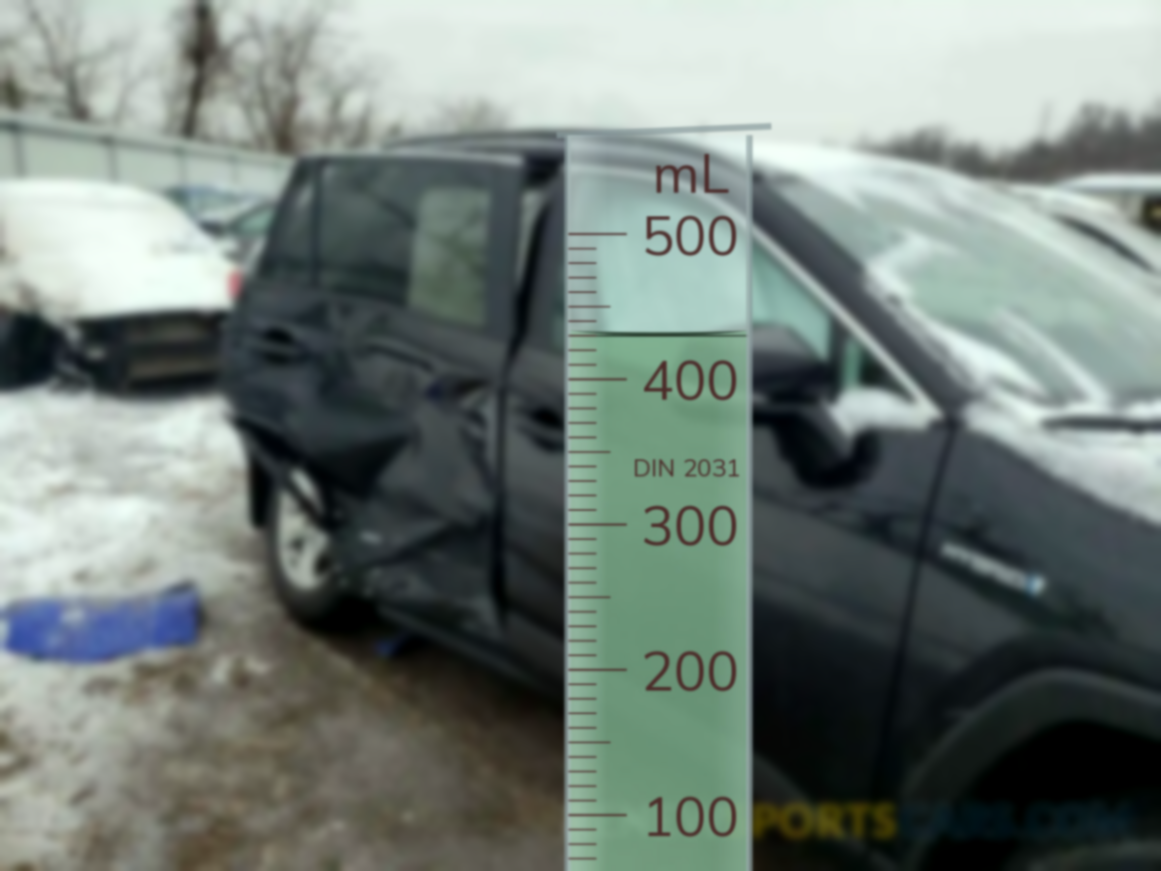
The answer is value=430 unit=mL
